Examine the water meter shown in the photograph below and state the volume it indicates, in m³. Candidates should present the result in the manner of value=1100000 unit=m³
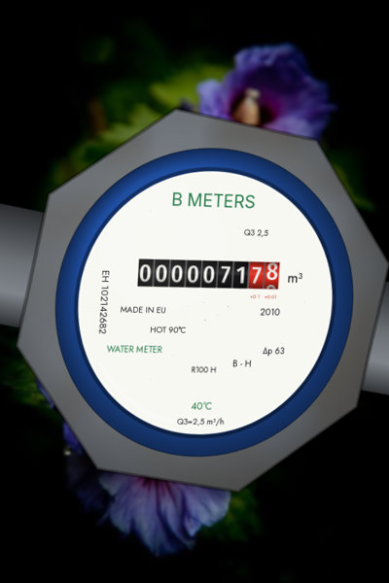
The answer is value=71.78 unit=m³
